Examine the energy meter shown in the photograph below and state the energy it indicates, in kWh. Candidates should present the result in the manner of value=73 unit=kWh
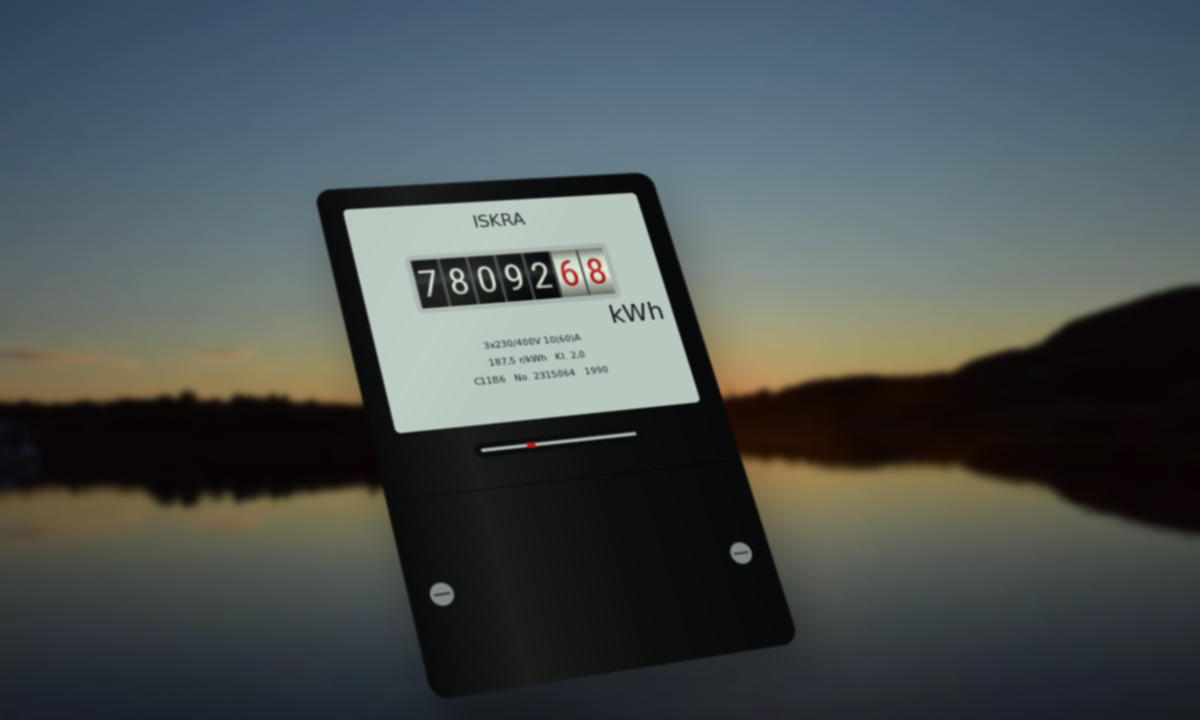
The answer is value=78092.68 unit=kWh
